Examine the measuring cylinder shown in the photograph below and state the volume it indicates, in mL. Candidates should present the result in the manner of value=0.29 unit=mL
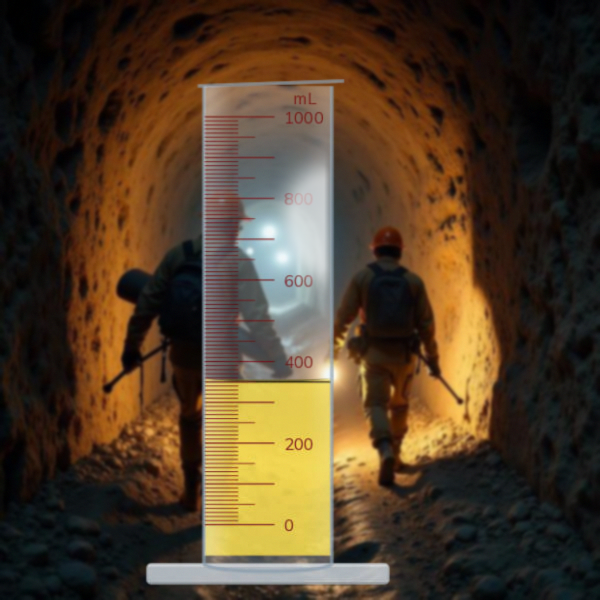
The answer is value=350 unit=mL
